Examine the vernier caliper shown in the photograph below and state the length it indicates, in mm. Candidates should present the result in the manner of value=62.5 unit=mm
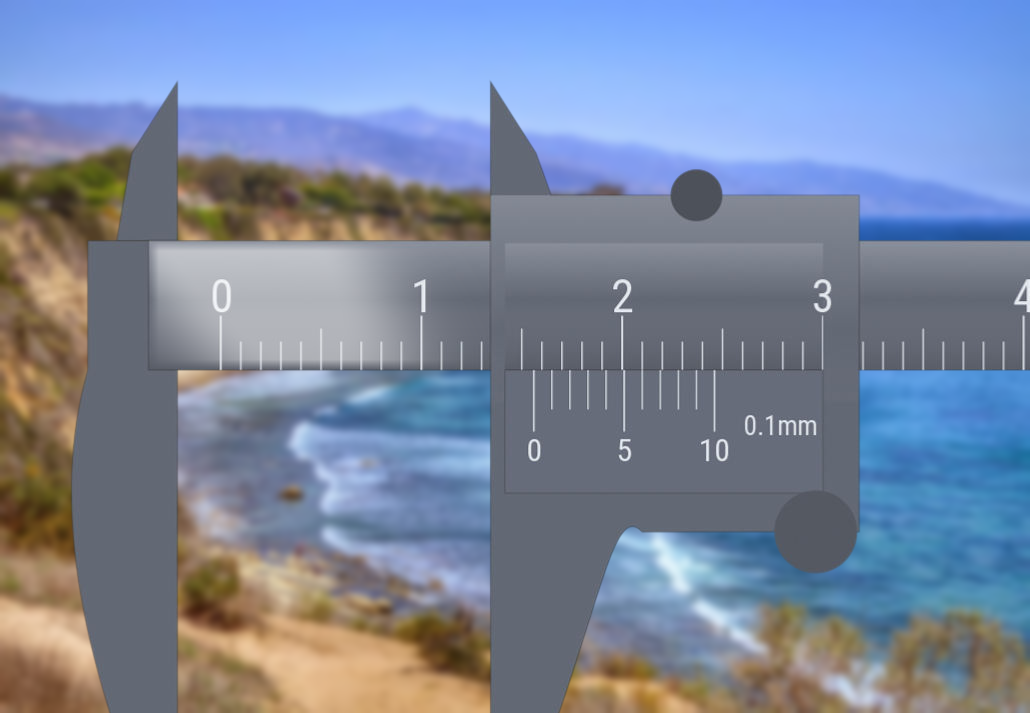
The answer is value=15.6 unit=mm
